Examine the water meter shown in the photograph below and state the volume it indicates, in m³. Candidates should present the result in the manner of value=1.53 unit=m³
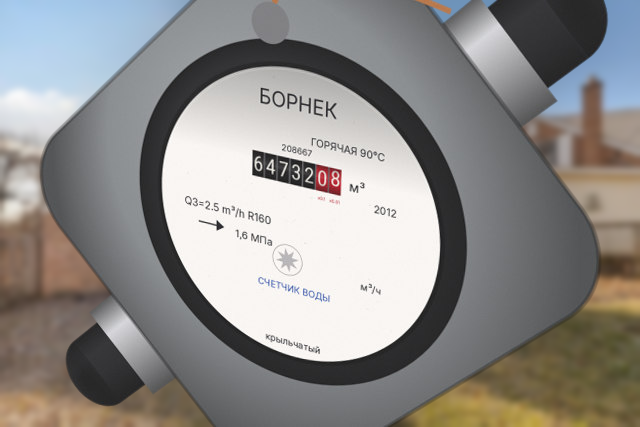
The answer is value=64732.08 unit=m³
